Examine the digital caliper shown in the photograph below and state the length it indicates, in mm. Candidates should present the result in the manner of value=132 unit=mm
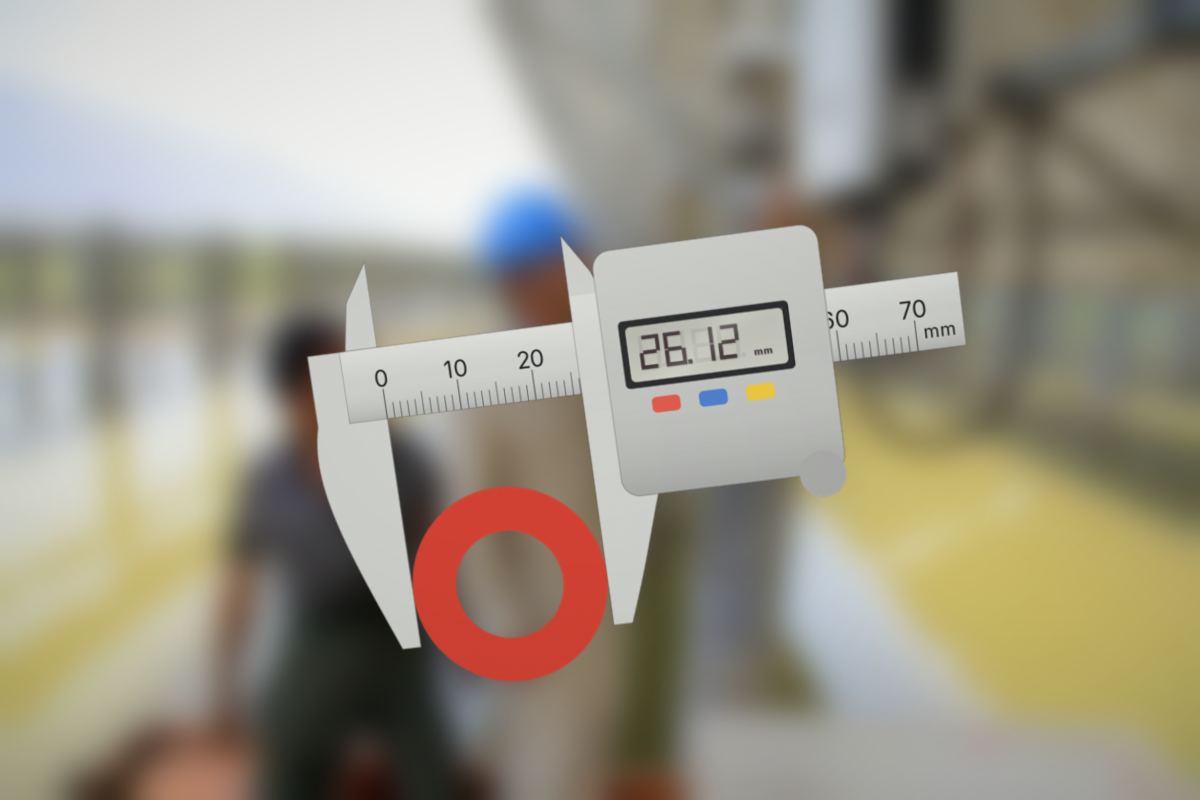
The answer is value=26.12 unit=mm
